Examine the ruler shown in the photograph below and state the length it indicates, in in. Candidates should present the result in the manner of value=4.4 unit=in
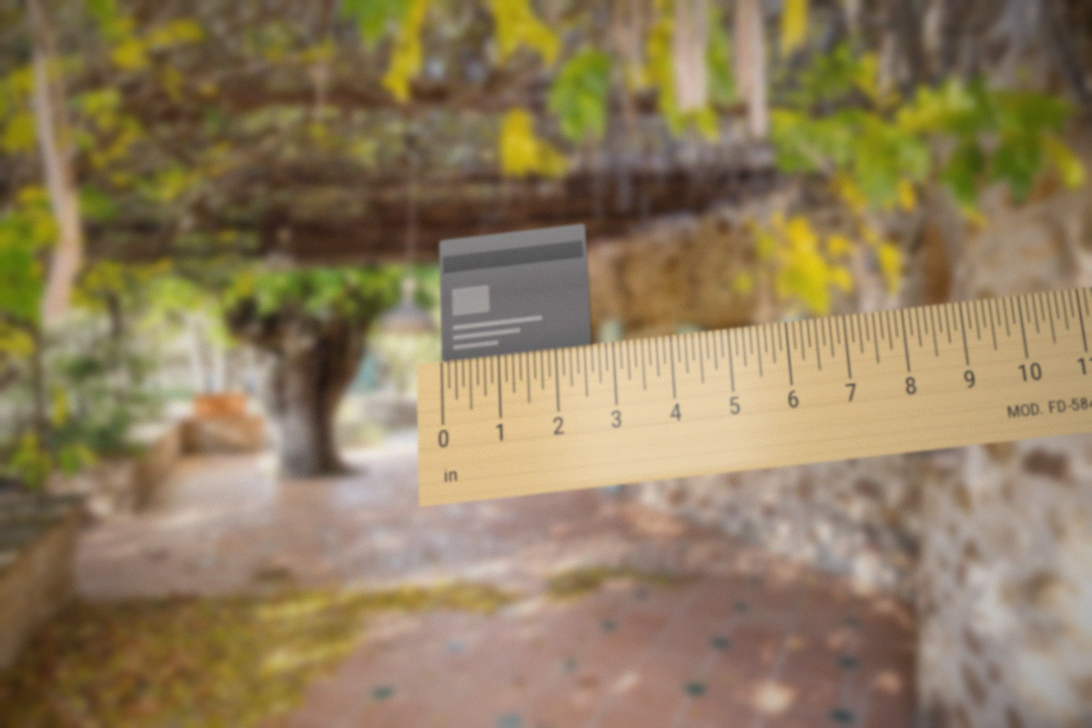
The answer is value=2.625 unit=in
